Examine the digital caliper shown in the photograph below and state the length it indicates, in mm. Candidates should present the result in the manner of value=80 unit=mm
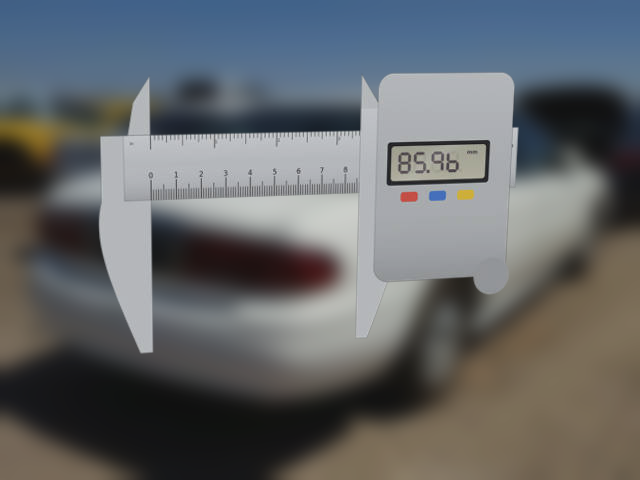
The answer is value=85.96 unit=mm
